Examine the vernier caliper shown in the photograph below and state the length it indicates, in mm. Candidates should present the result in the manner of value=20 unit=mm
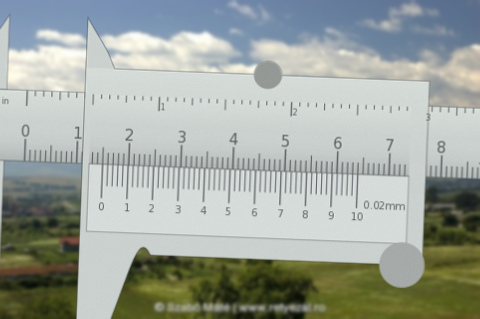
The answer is value=15.0 unit=mm
